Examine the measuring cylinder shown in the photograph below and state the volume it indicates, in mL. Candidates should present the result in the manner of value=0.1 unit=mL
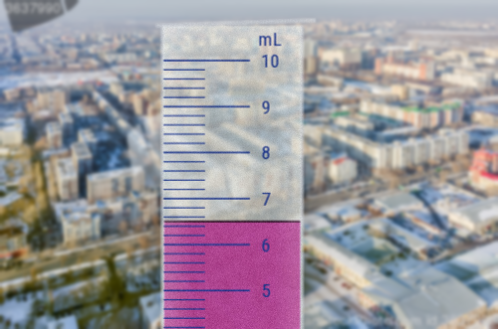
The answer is value=6.5 unit=mL
